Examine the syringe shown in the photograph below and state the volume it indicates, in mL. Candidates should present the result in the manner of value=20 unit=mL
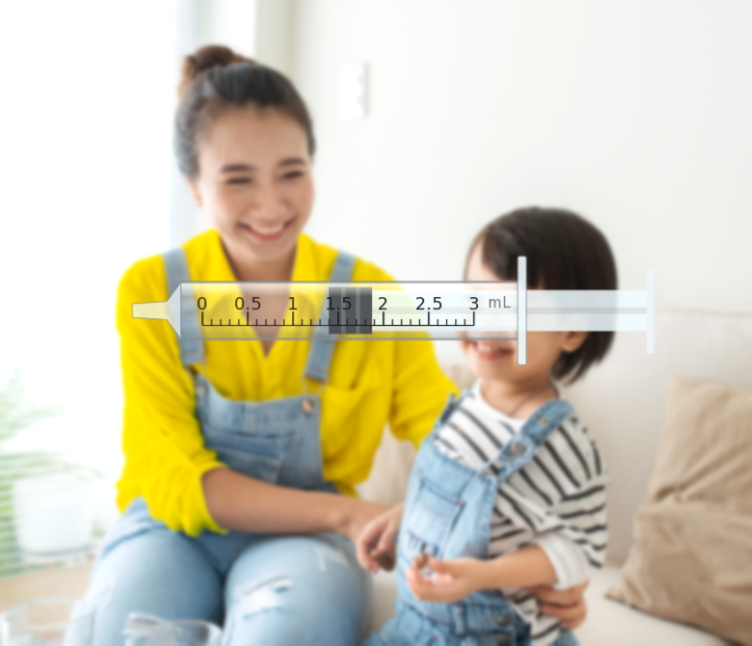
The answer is value=1.4 unit=mL
